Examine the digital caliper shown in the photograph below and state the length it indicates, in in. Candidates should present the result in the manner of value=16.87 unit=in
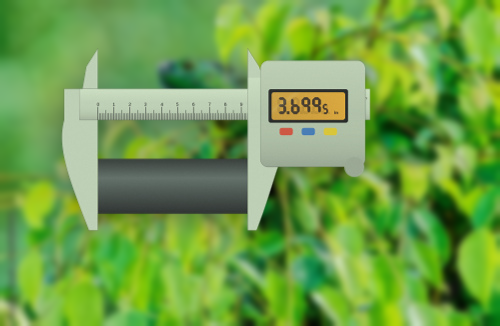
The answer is value=3.6995 unit=in
